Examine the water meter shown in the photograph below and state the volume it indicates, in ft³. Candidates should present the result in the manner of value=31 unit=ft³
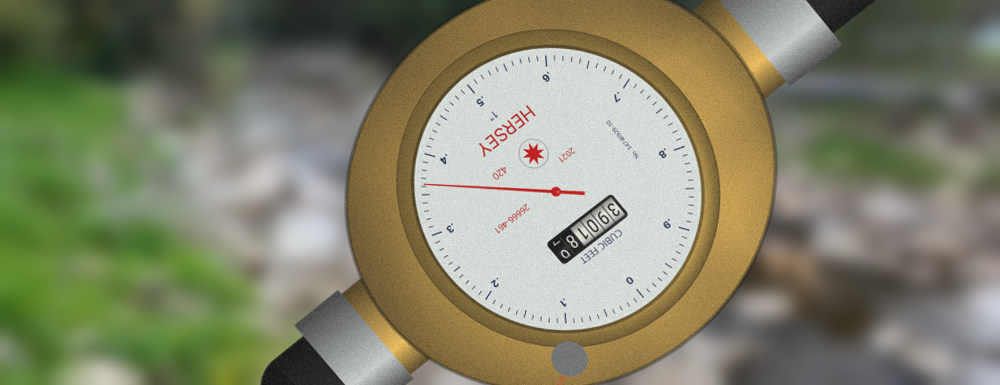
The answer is value=390186.36 unit=ft³
